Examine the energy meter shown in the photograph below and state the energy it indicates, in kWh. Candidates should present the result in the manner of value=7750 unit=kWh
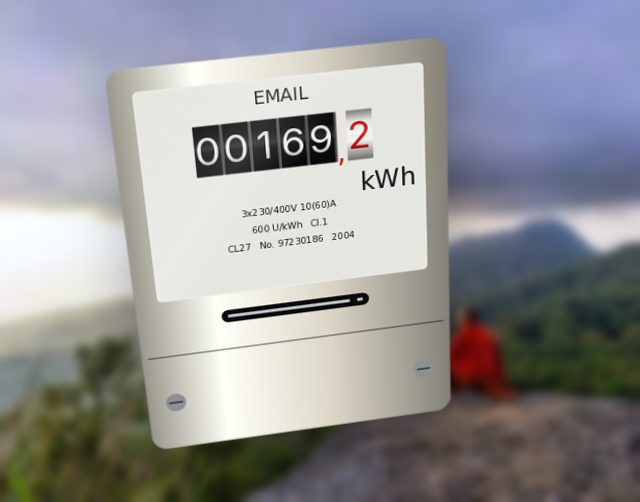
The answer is value=169.2 unit=kWh
